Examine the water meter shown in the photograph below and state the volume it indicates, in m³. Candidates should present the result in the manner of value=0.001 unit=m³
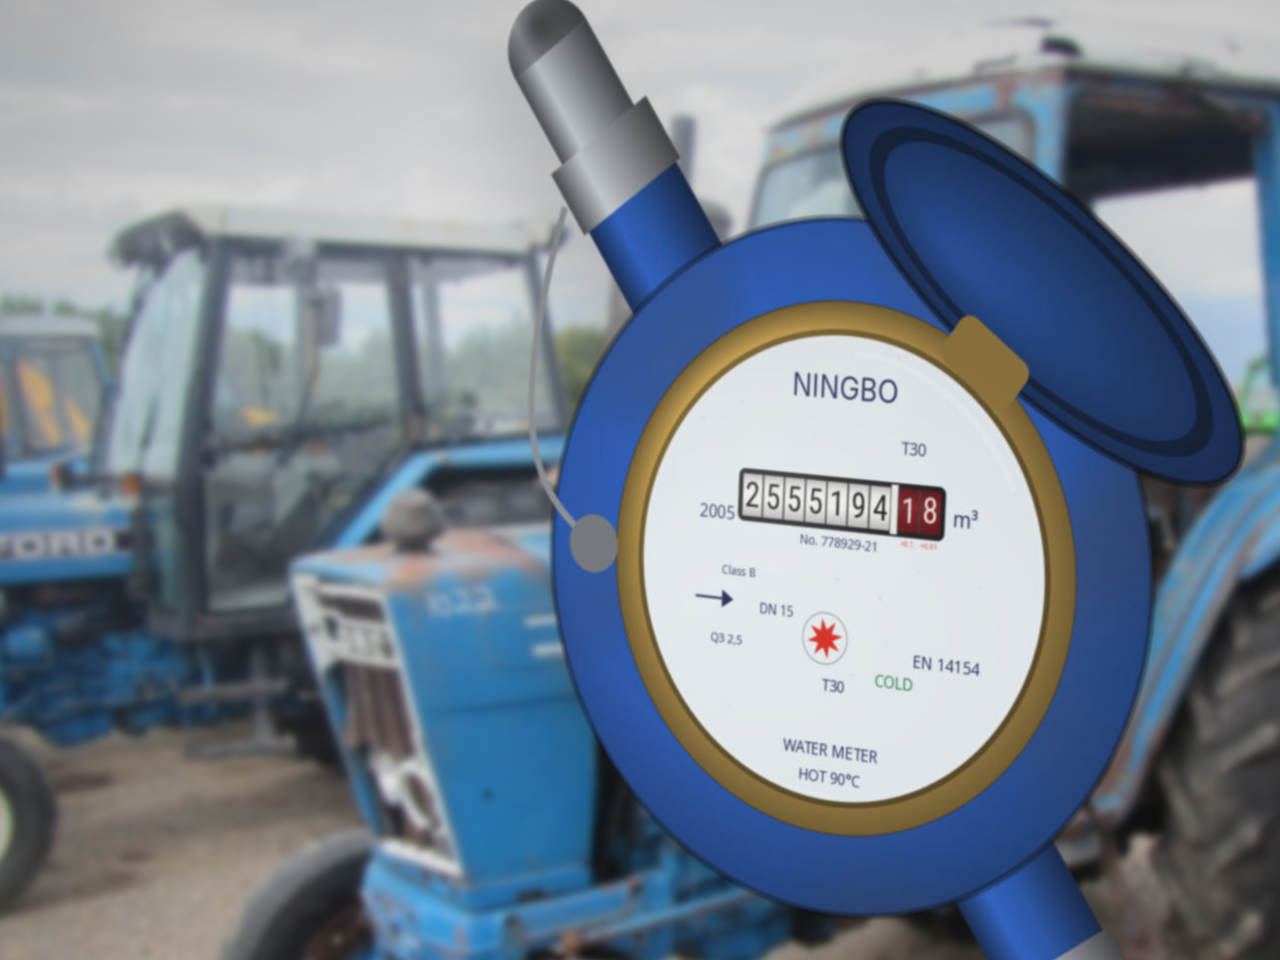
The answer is value=2555194.18 unit=m³
